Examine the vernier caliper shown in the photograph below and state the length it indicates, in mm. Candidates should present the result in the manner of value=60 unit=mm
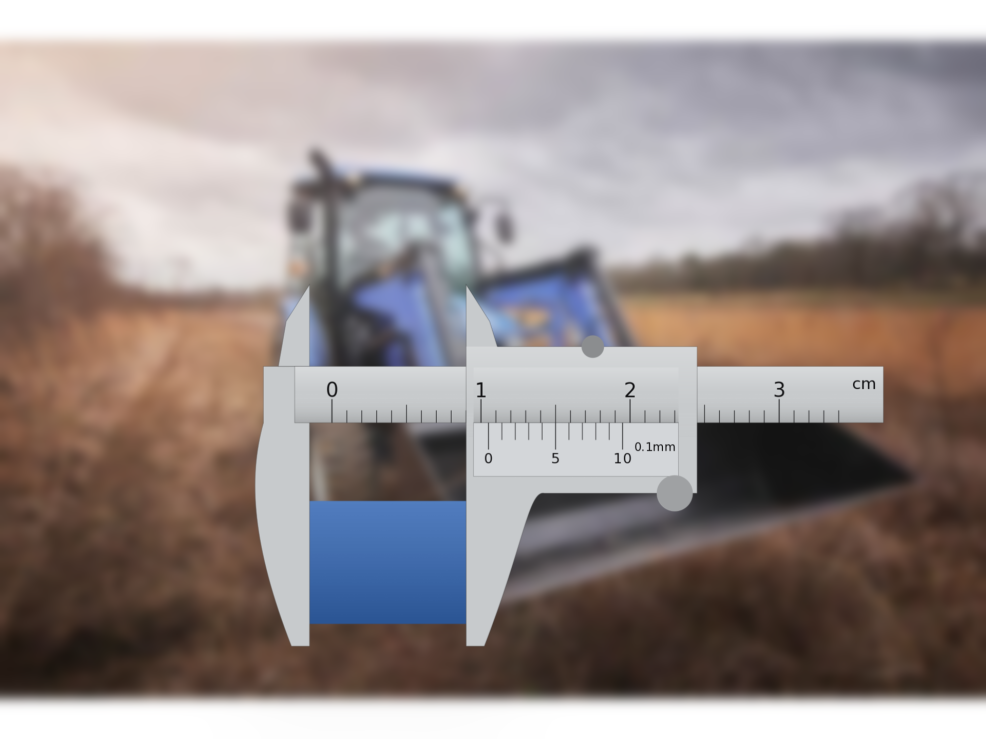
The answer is value=10.5 unit=mm
